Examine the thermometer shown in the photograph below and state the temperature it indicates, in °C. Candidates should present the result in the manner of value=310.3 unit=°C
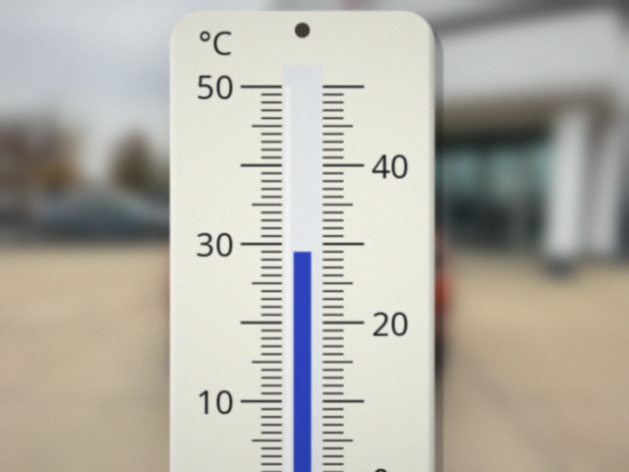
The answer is value=29 unit=°C
